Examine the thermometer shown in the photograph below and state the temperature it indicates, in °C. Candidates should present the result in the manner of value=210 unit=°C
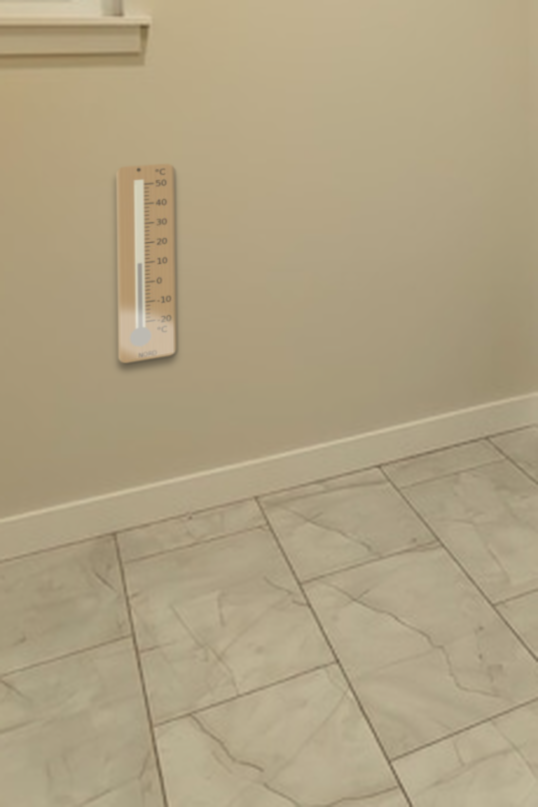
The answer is value=10 unit=°C
